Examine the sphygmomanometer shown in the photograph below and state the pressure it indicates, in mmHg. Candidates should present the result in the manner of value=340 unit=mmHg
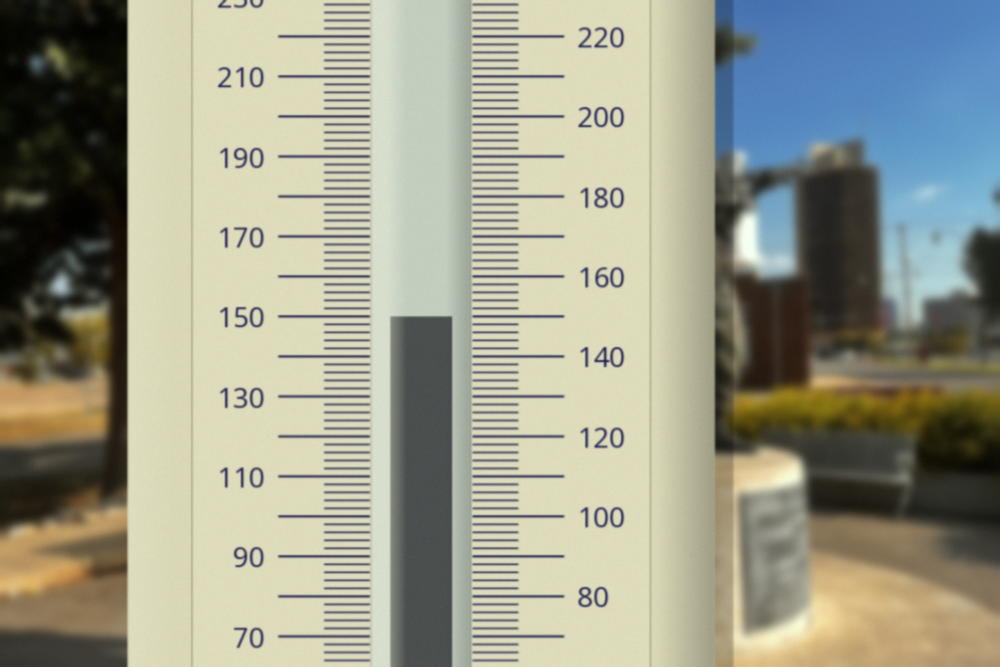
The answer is value=150 unit=mmHg
